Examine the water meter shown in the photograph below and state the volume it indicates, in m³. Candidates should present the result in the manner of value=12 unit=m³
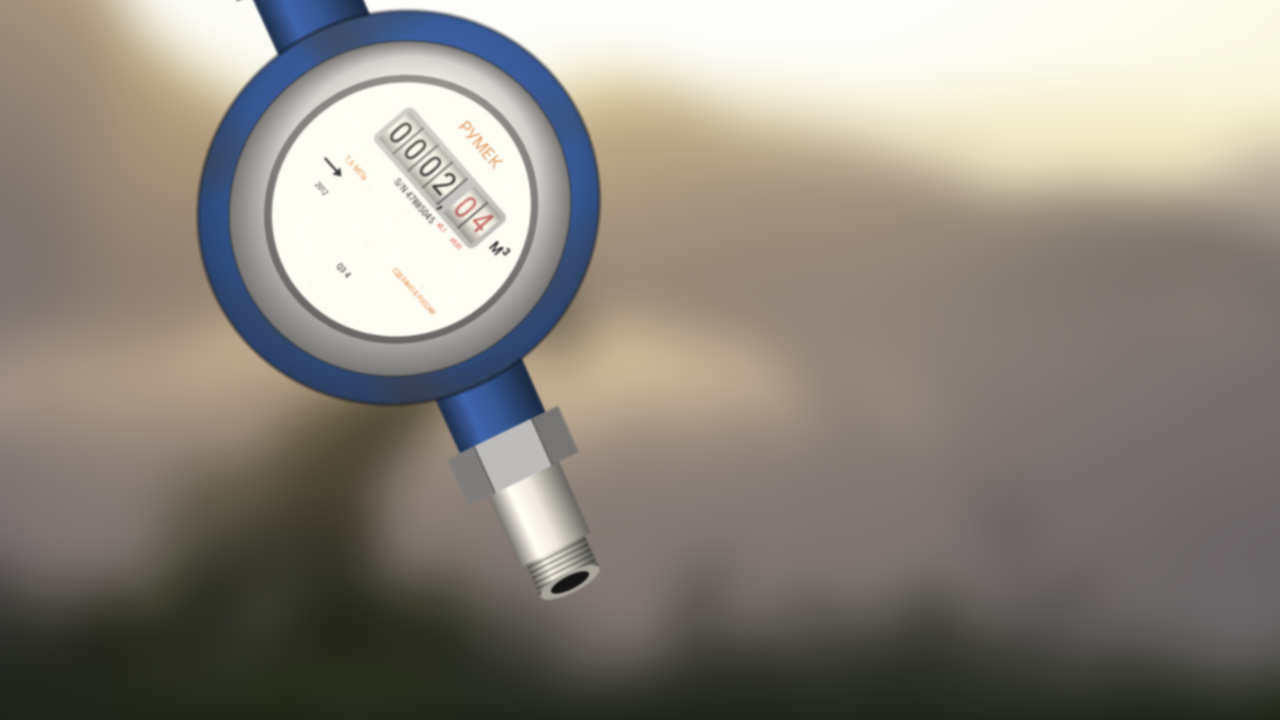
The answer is value=2.04 unit=m³
